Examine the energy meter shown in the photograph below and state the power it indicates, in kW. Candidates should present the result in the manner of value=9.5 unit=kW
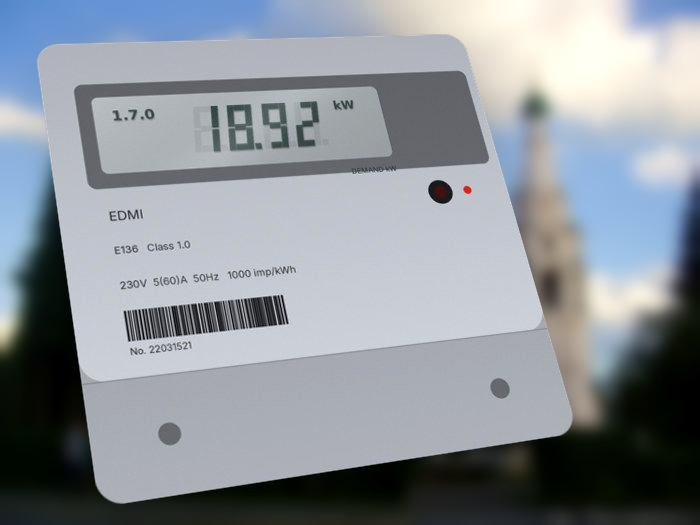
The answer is value=18.92 unit=kW
